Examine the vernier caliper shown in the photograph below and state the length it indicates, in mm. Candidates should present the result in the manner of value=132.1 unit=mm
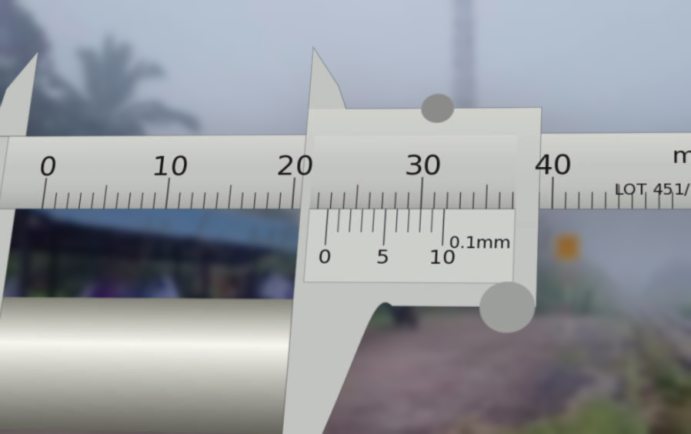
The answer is value=22.8 unit=mm
